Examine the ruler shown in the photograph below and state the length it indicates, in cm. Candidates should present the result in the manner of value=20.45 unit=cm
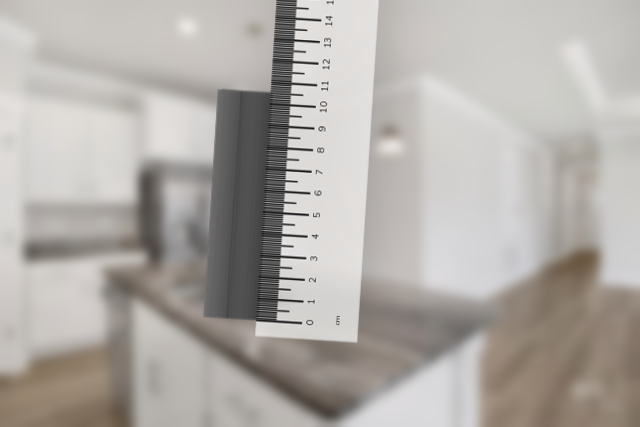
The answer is value=10.5 unit=cm
